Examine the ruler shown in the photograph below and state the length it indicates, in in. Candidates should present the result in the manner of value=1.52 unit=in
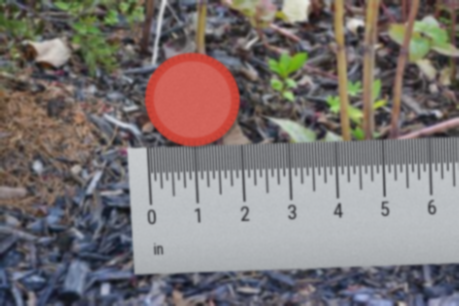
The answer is value=2 unit=in
